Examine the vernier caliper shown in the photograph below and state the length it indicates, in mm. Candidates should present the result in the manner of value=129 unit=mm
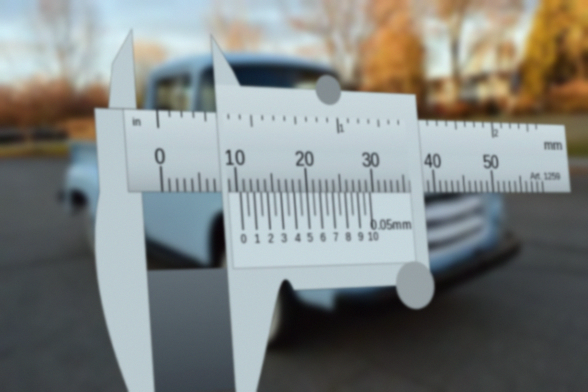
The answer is value=10.5 unit=mm
